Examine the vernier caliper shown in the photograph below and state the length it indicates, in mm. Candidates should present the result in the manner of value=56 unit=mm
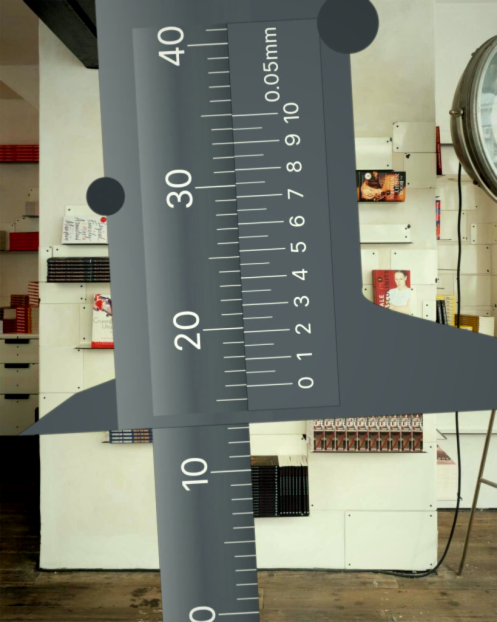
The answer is value=15.9 unit=mm
